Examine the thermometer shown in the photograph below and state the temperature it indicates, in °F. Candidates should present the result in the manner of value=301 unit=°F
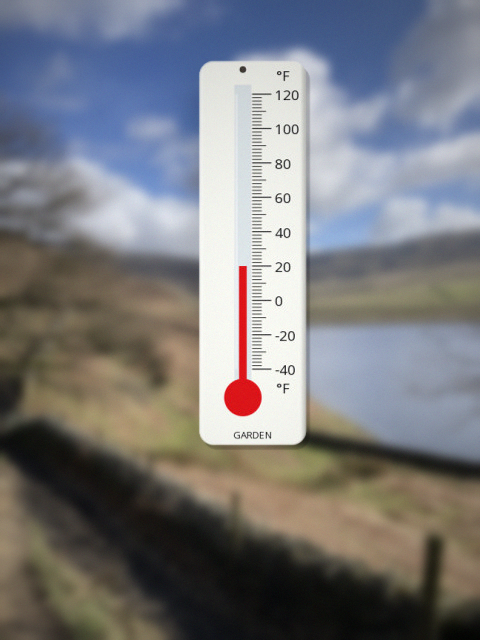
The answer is value=20 unit=°F
